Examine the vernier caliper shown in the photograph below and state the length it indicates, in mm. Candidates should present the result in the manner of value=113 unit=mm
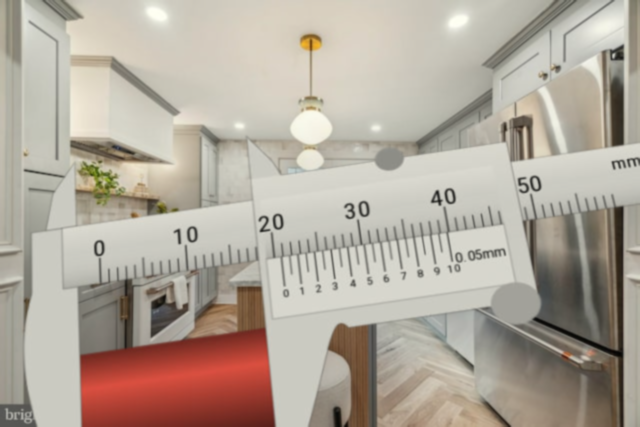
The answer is value=20.8 unit=mm
